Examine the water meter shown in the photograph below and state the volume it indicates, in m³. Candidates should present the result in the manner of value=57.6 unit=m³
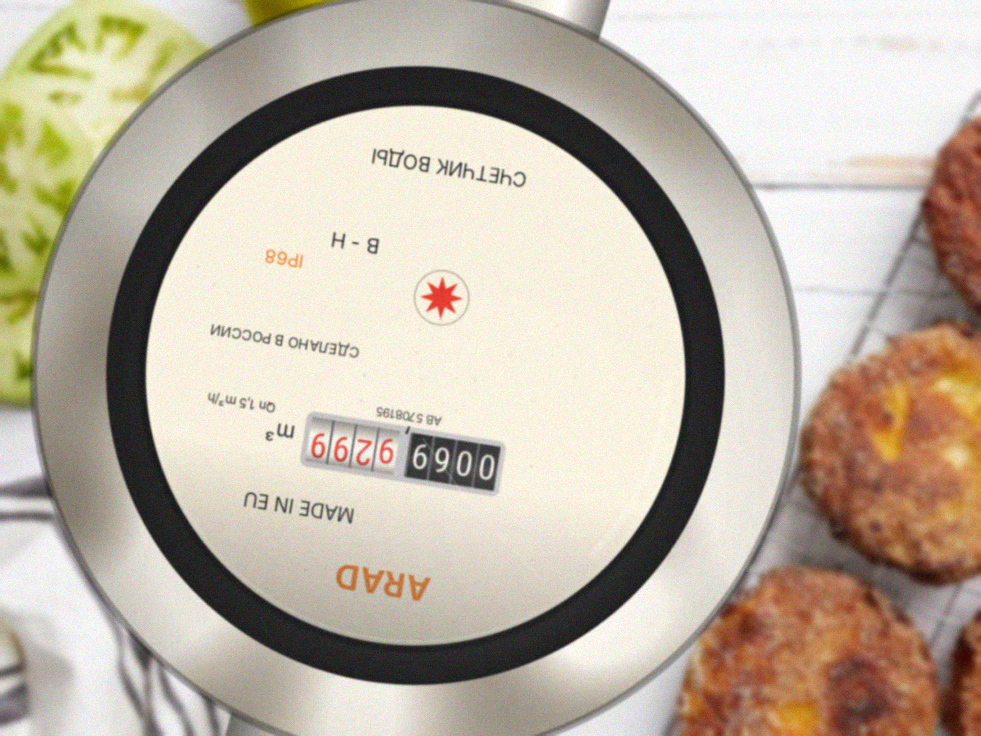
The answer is value=69.9299 unit=m³
